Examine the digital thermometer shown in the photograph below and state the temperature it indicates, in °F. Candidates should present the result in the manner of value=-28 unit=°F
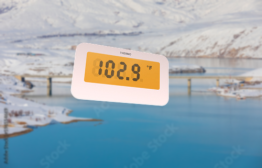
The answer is value=102.9 unit=°F
